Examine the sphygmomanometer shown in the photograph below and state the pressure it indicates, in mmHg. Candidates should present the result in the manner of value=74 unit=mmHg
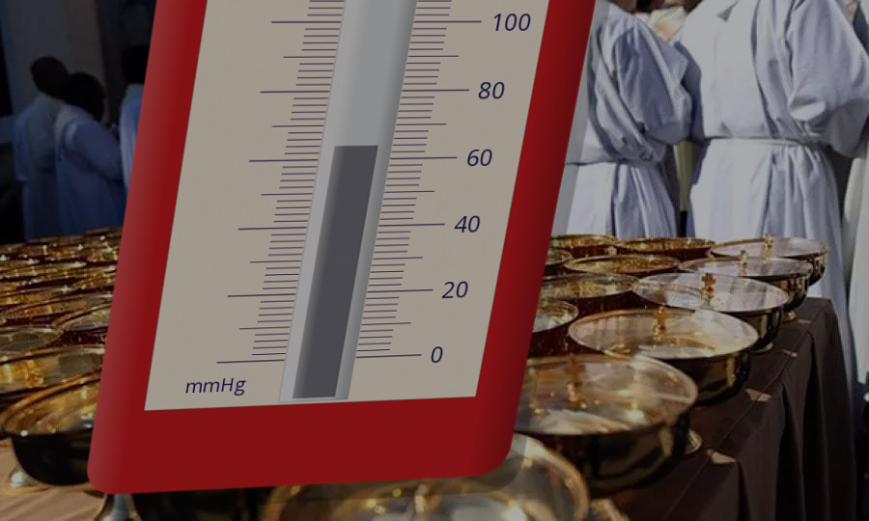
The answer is value=64 unit=mmHg
